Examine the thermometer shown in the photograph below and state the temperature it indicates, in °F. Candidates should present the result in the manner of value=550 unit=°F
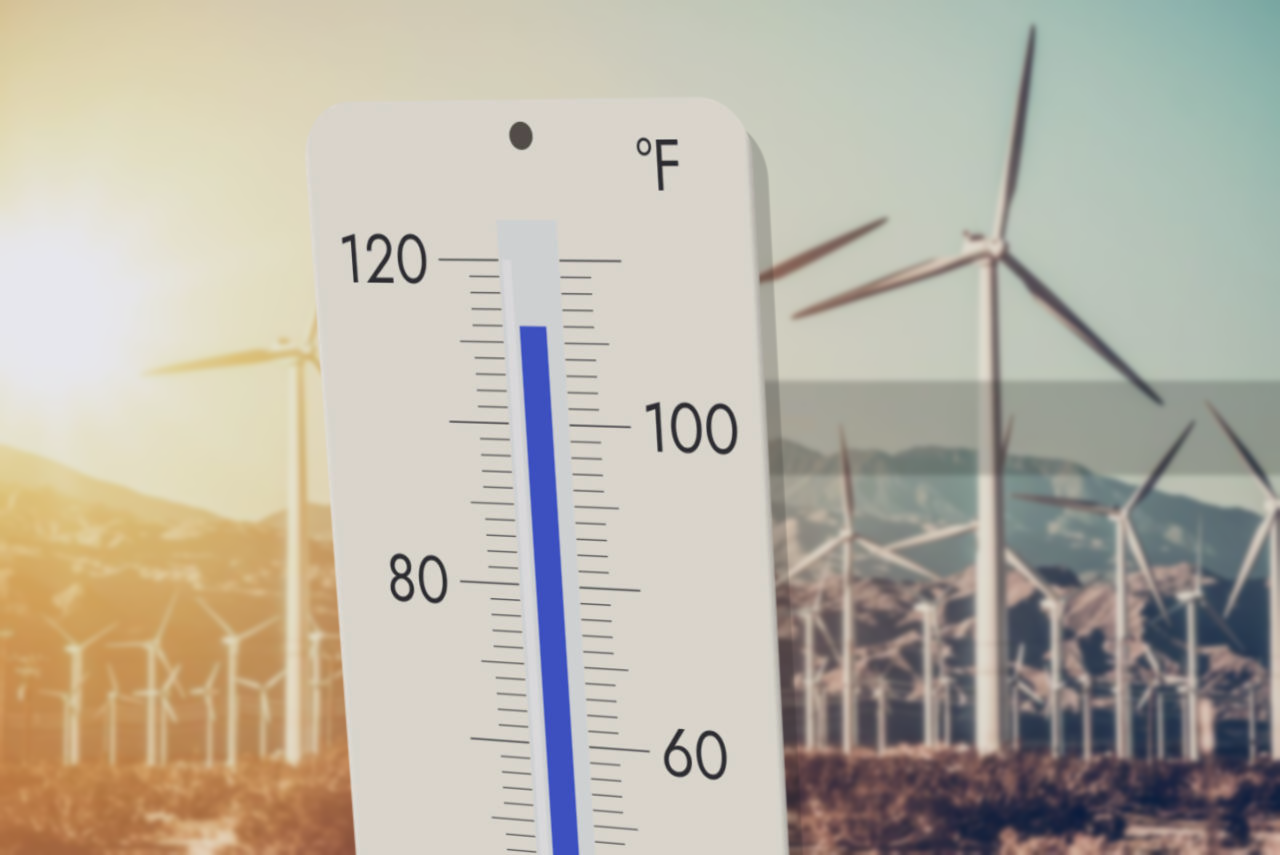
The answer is value=112 unit=°F
